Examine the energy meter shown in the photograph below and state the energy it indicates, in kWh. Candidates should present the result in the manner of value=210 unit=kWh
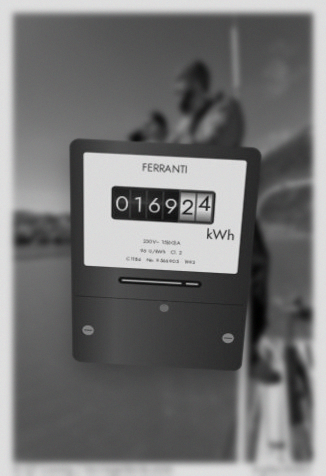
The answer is value=169.24 unit=kWh
